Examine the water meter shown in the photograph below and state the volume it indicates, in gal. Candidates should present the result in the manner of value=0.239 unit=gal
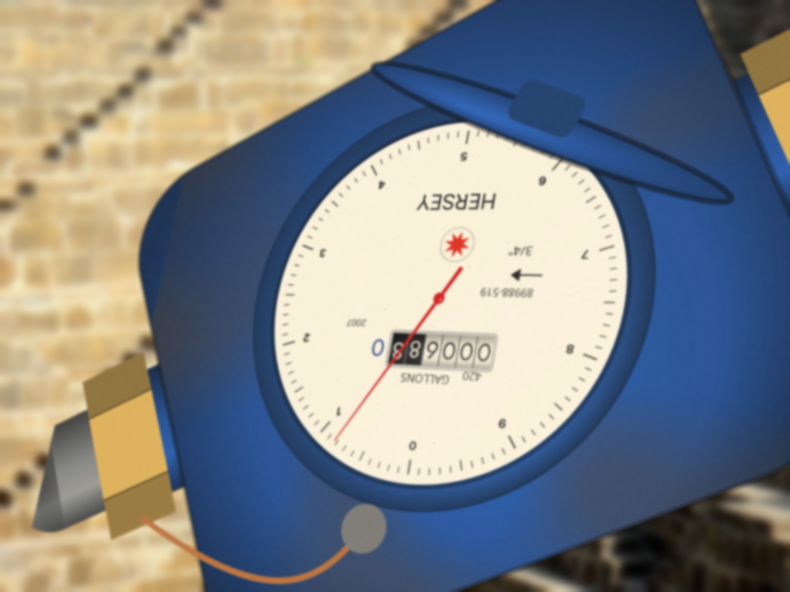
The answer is value=6880.8 unit=gal
